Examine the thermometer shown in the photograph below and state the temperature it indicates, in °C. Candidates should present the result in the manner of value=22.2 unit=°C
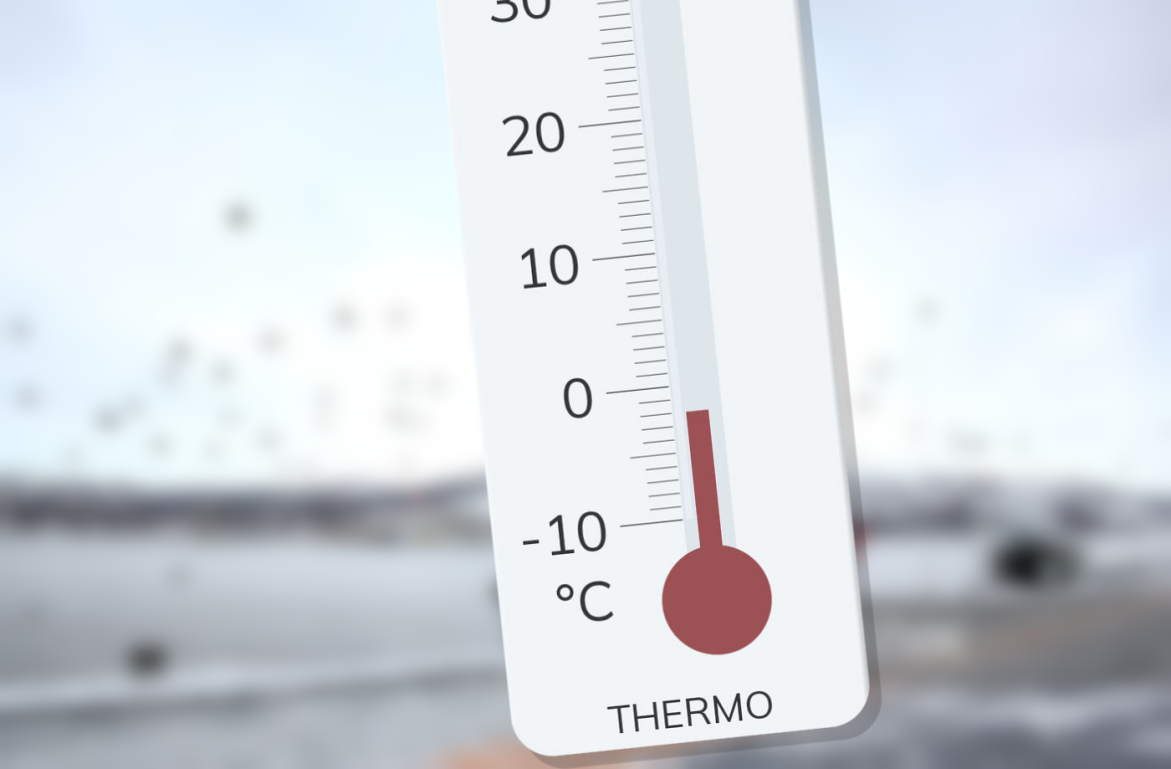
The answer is value=-2 unit=°C
